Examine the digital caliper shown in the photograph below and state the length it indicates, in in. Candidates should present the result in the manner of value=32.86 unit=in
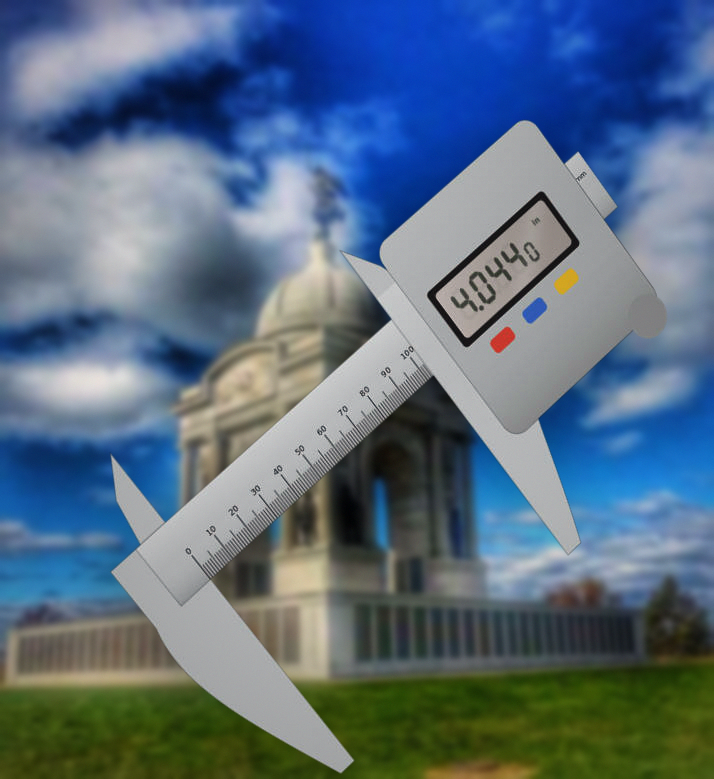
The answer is value=4.0440 unit=in
